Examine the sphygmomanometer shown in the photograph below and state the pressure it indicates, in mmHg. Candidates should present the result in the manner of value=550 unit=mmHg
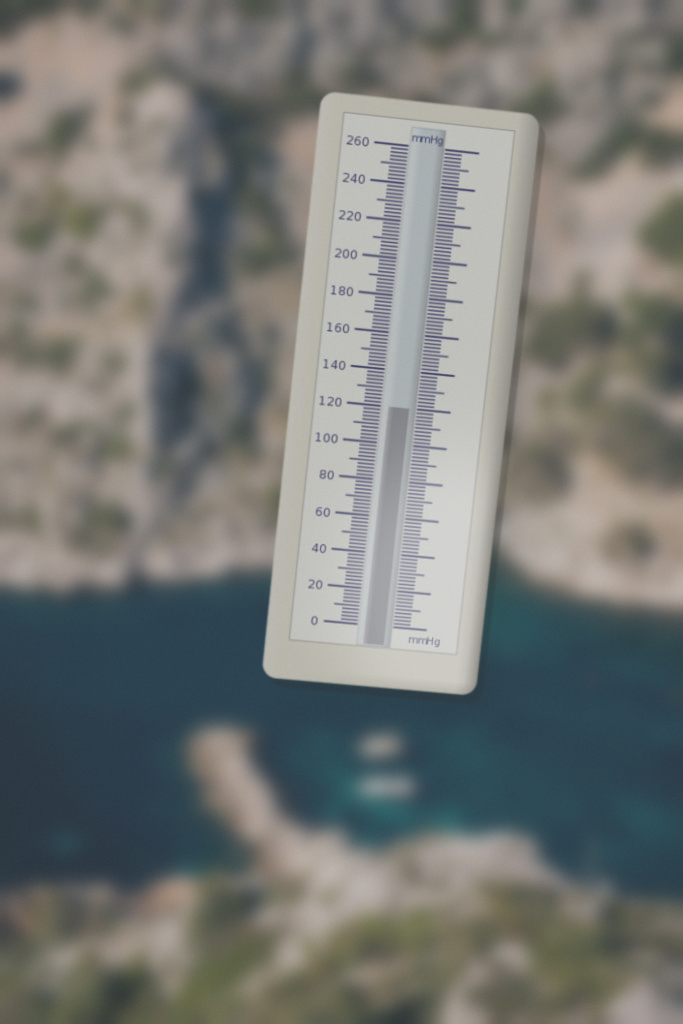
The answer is value=120 unit=mmHg
